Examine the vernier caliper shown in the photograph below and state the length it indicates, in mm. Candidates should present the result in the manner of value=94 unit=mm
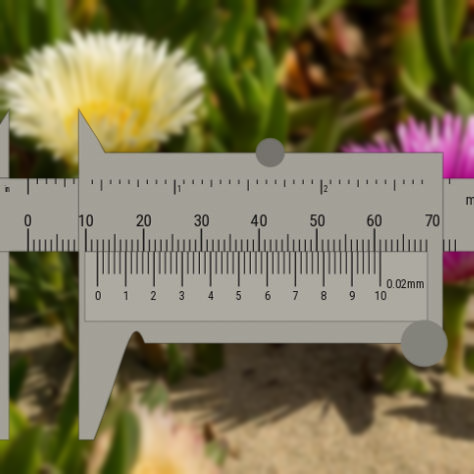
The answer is value=12.0 unit=mm
